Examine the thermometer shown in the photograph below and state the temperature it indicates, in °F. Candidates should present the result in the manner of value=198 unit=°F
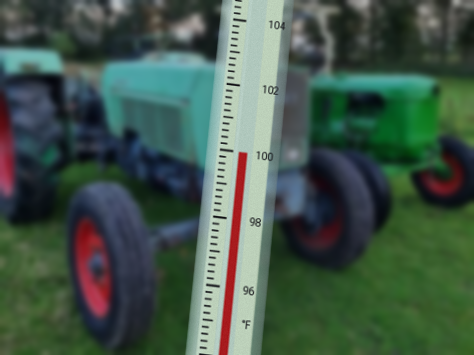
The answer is value=100 unit=°F
